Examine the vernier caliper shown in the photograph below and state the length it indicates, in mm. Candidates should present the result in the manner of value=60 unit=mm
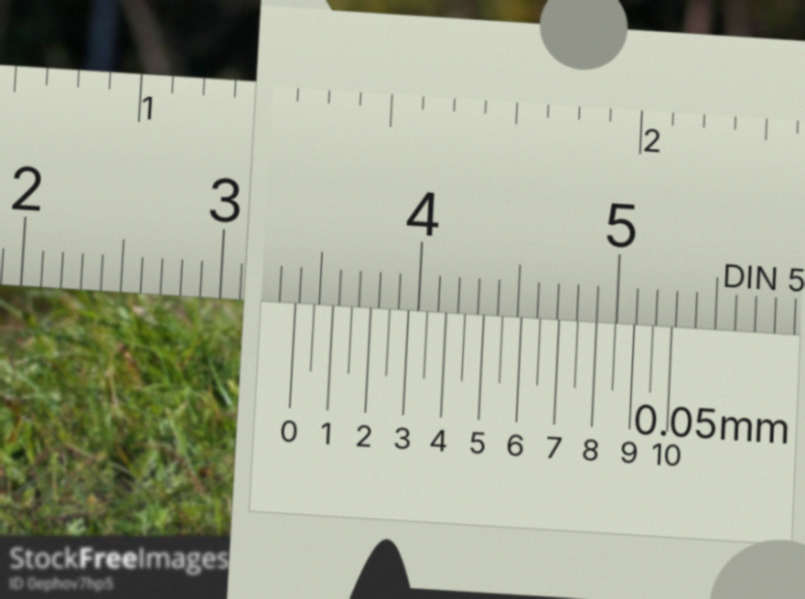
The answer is value=33.8 unit=mm
